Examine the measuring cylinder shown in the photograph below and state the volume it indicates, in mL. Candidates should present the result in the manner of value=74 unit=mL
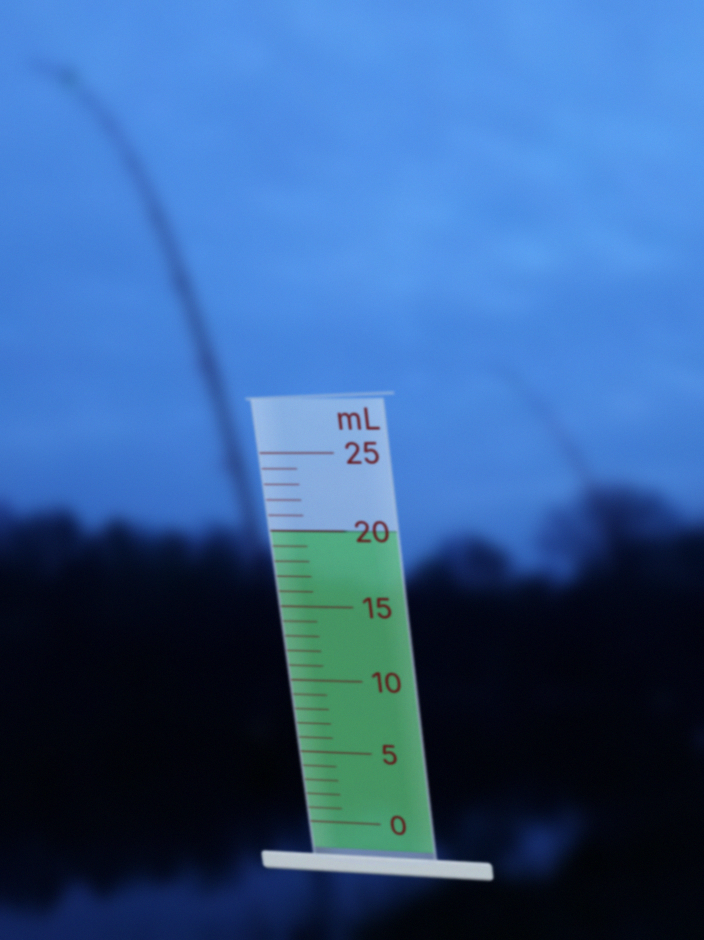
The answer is value=20 unit=mL
